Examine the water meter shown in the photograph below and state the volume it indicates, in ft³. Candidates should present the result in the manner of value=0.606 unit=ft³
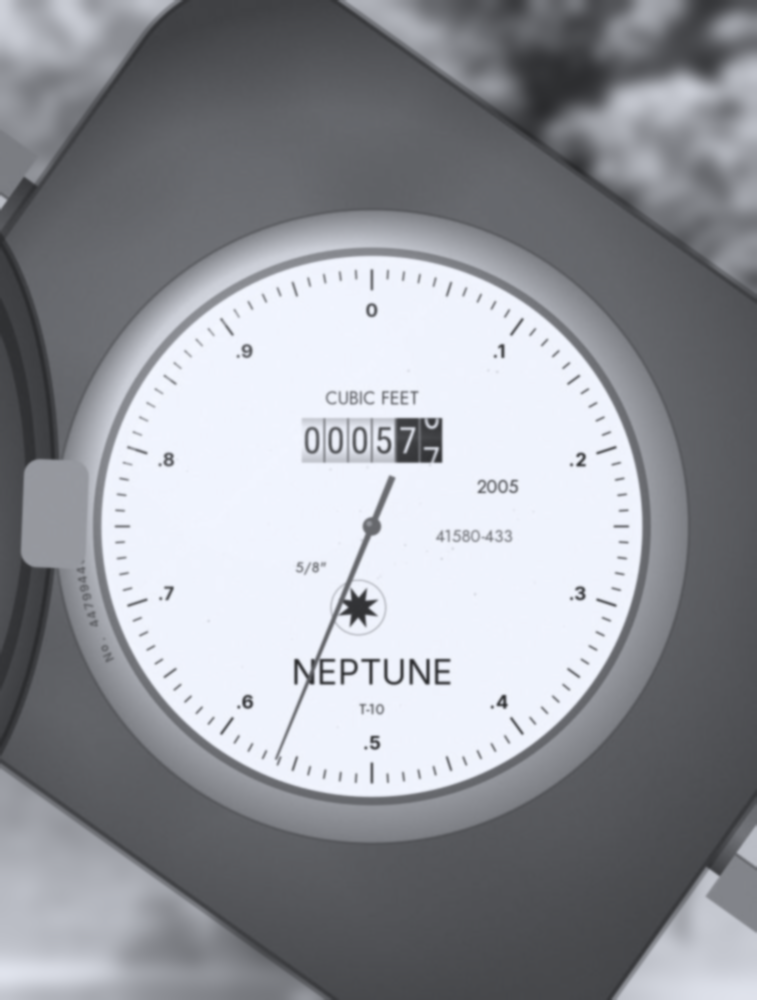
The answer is value=576.56 unit=ft³
